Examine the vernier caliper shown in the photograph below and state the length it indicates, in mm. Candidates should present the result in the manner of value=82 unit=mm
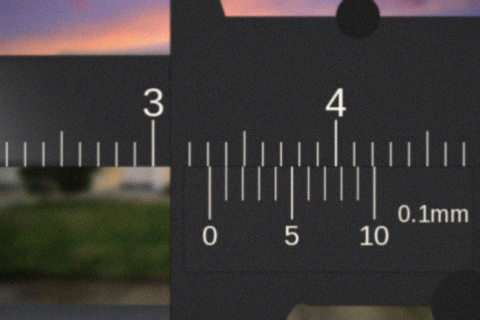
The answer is value=33.1 unit=mm
